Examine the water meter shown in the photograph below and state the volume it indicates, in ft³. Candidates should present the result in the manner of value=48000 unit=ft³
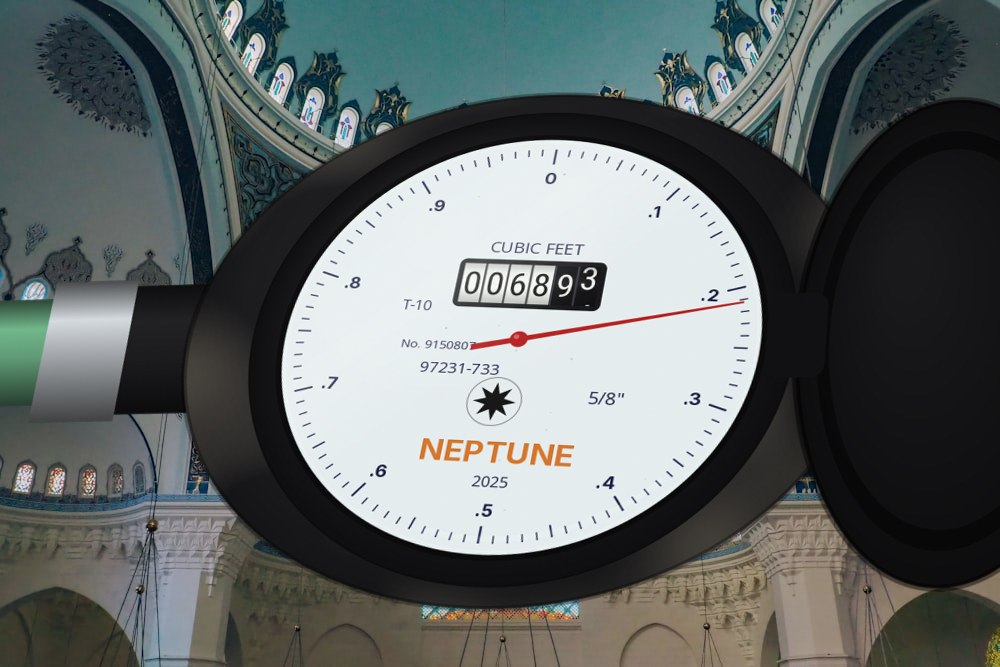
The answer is value=6893.21 unit=ft³
